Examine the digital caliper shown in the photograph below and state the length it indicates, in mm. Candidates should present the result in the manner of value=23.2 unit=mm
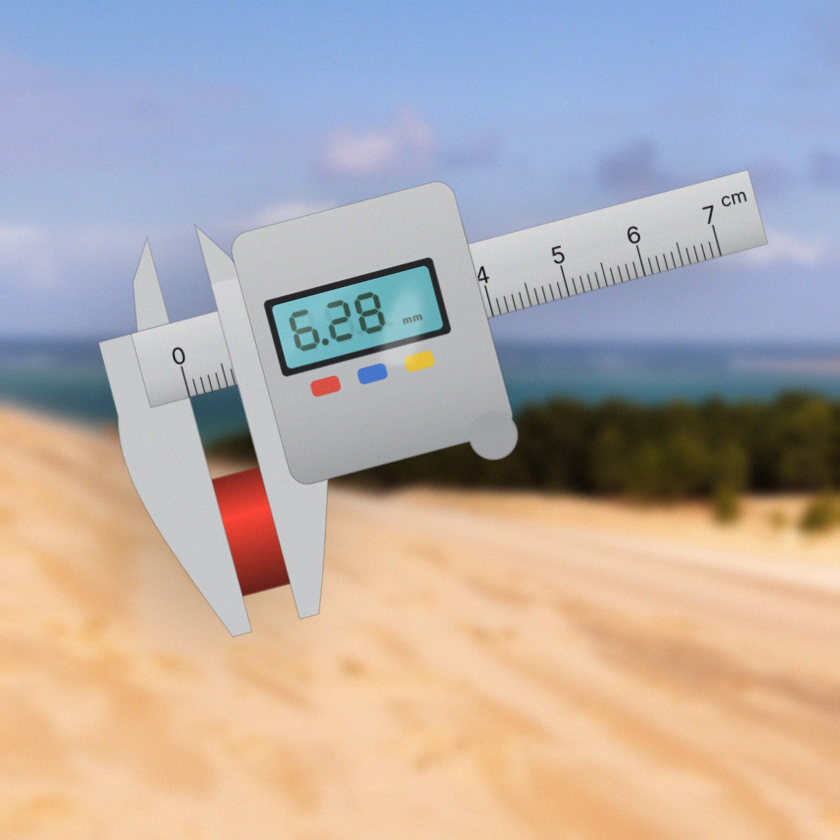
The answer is value=6.28 unit=mm
